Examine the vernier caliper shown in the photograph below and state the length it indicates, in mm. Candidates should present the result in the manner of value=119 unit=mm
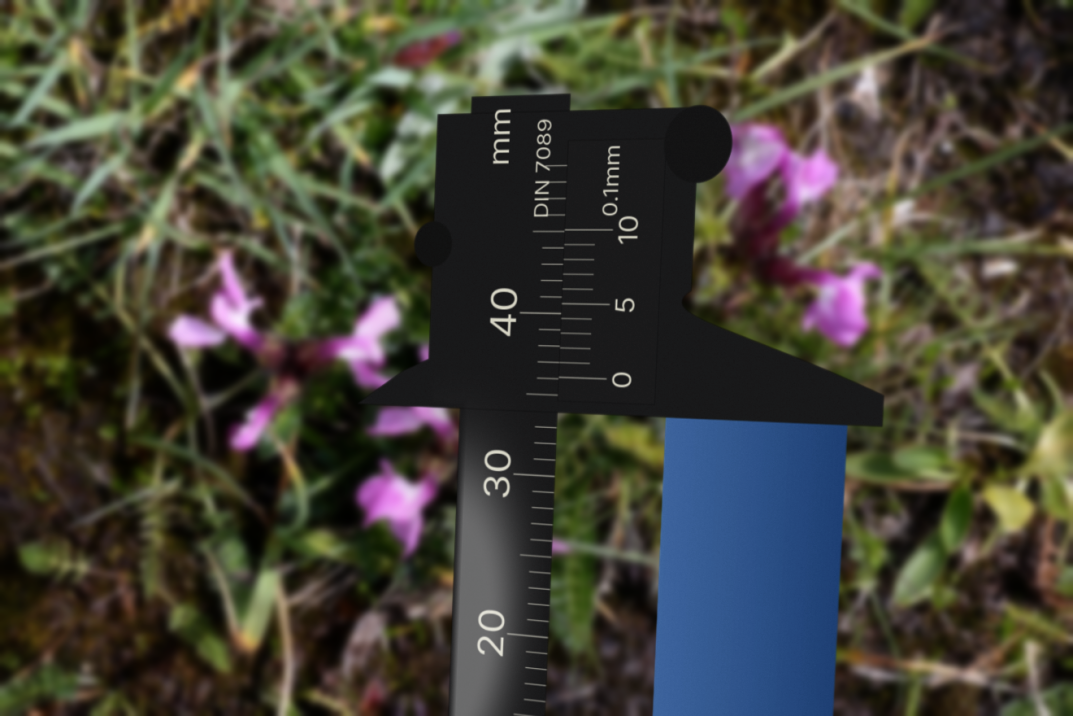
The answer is value=36.1 unit=mm
